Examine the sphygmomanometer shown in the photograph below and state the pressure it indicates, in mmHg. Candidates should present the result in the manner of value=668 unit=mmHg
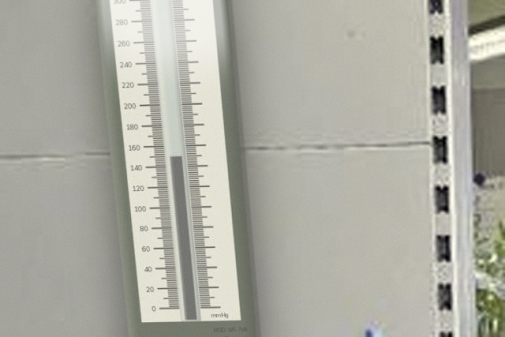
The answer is value=150 unit=mmHg
